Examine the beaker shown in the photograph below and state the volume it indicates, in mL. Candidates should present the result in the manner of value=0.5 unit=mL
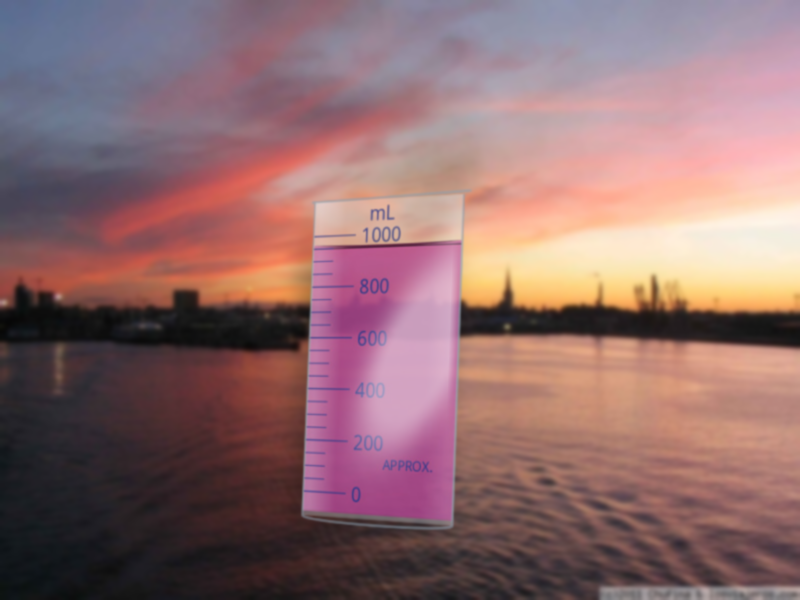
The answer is value=950 unit=mL
